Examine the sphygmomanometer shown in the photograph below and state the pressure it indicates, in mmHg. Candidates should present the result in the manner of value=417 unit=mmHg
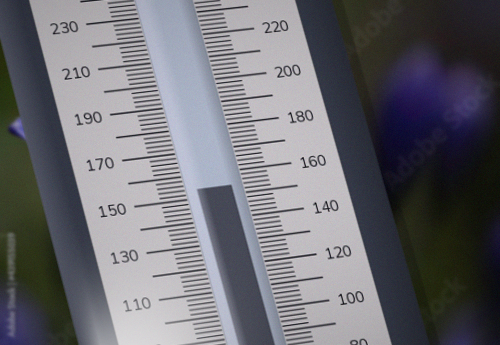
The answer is value=154 unit=mmHg
